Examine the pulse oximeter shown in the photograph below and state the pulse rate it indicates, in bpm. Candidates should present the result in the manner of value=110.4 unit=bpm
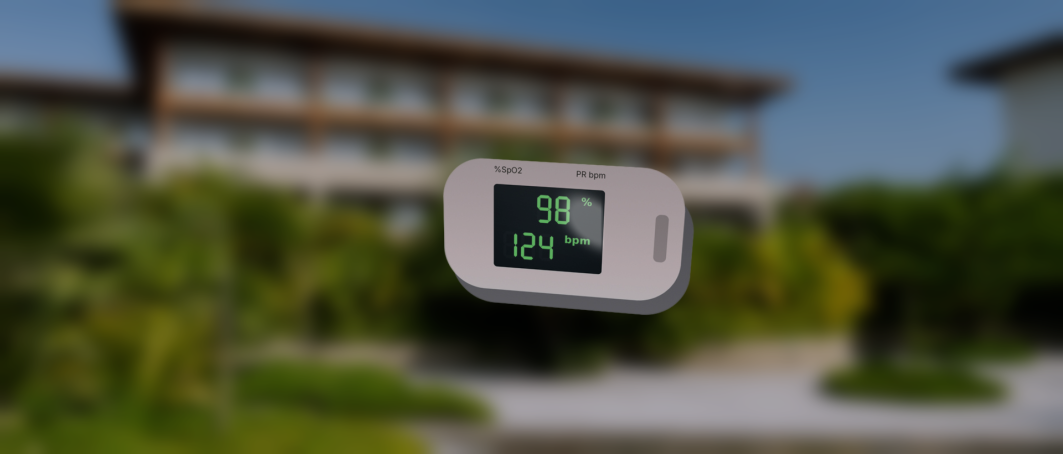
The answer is value=124 unit=bpm
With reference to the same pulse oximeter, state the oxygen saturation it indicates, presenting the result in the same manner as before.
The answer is value=98 unit=%
